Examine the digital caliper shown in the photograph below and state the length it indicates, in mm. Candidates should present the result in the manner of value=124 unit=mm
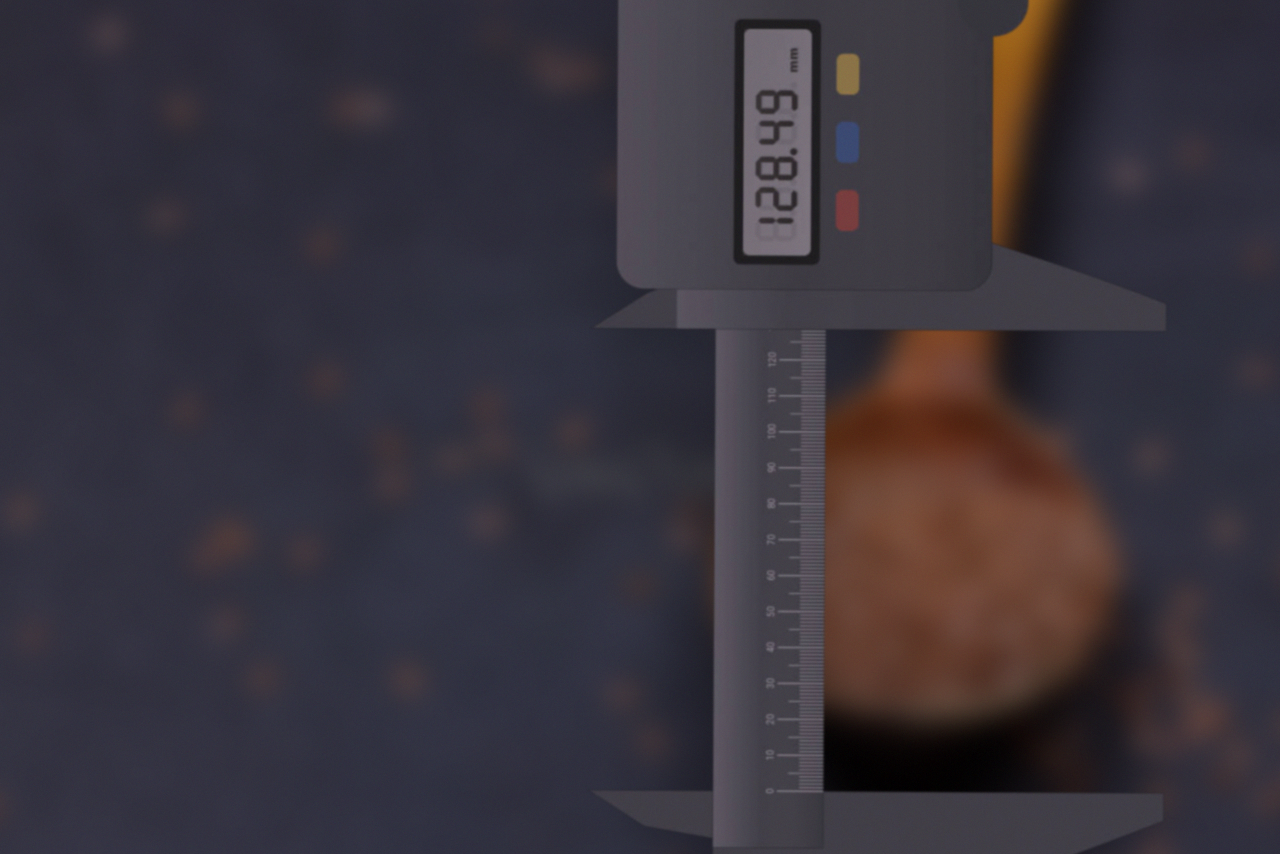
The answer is value=128.49 unit=mm
